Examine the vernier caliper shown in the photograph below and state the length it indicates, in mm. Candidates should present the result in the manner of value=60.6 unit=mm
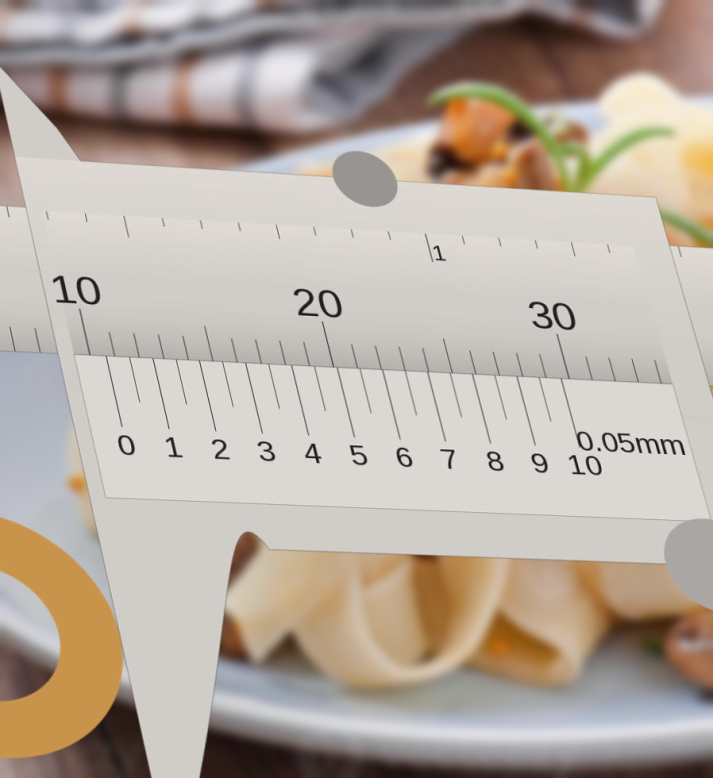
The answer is value=10.65 unit=mm
